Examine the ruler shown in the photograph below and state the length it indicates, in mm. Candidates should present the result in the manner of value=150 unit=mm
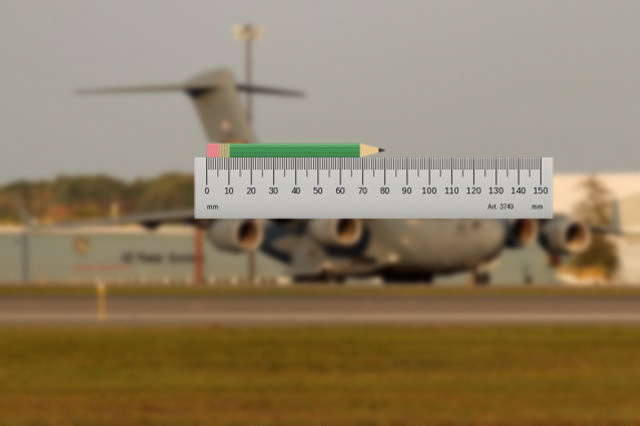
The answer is value=80 unit=mm
